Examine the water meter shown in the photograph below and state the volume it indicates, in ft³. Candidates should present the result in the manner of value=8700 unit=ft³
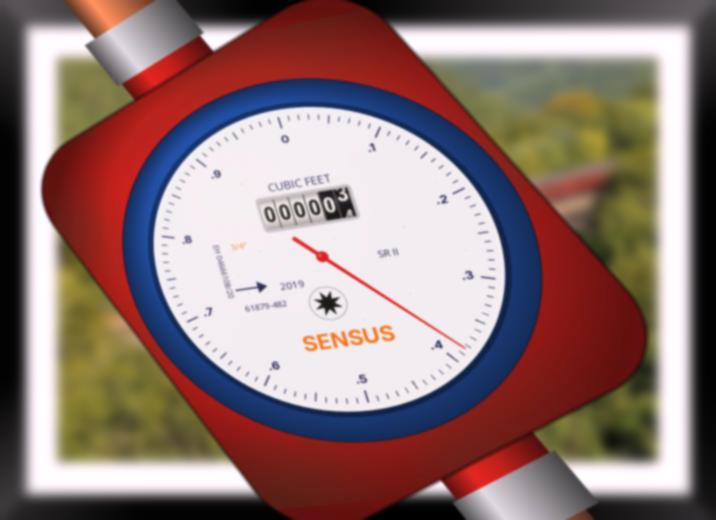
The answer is value=3.38 unit=ft³
